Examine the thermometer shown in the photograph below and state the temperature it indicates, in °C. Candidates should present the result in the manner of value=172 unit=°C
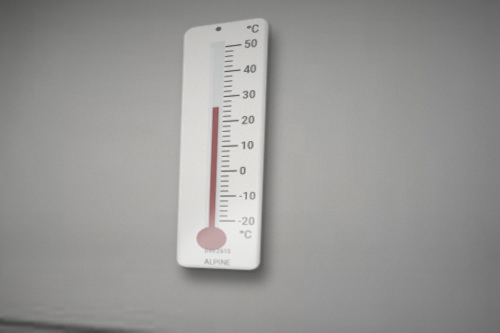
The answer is value=26 unit=°C
